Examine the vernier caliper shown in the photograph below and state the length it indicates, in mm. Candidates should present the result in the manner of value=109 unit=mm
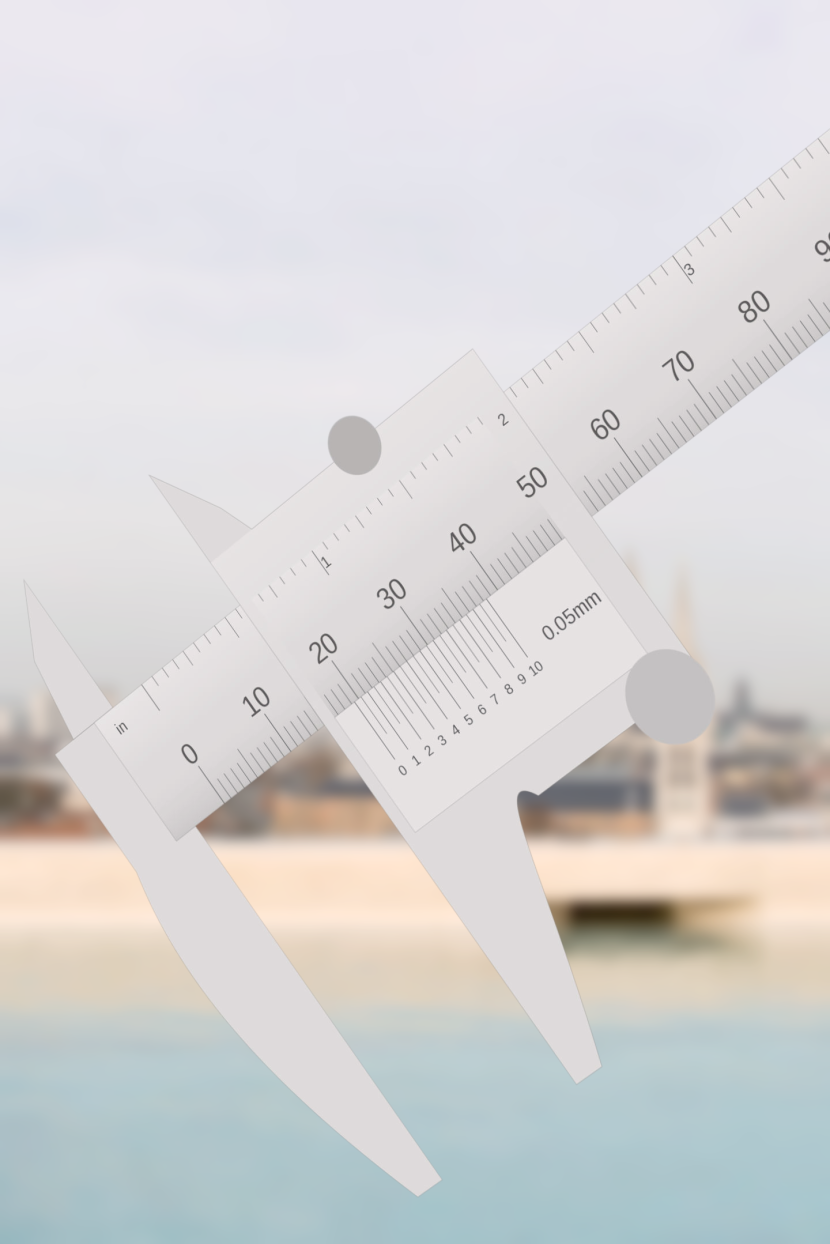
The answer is value=19.4 unit=mm
